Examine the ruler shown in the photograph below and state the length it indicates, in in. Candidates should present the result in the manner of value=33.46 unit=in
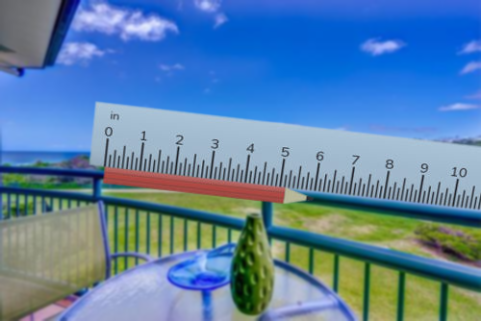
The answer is value=6 unit=in
